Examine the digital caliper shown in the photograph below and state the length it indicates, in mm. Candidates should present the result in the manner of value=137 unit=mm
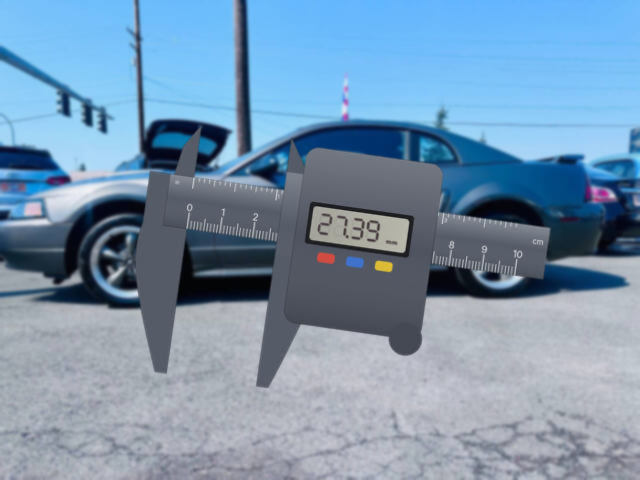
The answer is value=27.39 unit=mm
